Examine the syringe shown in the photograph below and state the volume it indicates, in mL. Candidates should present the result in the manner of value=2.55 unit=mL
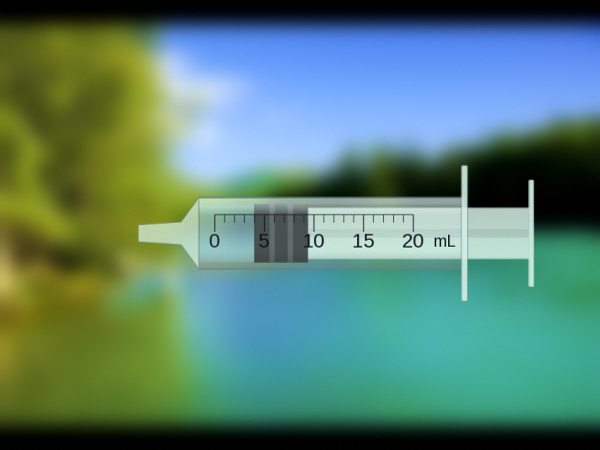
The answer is value=4 unit=mL
